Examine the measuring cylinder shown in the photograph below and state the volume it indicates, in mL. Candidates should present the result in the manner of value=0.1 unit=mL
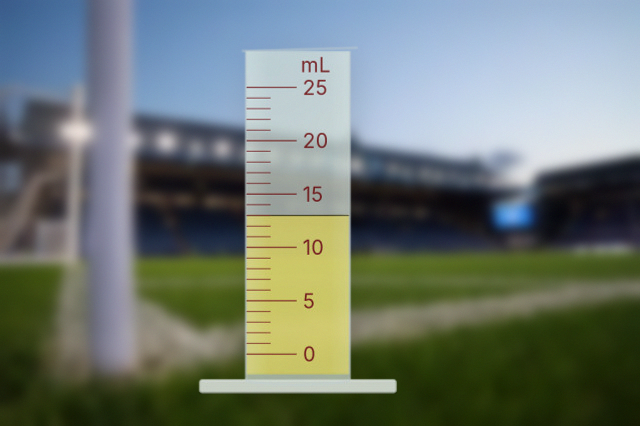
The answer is value=13 unit=mL
